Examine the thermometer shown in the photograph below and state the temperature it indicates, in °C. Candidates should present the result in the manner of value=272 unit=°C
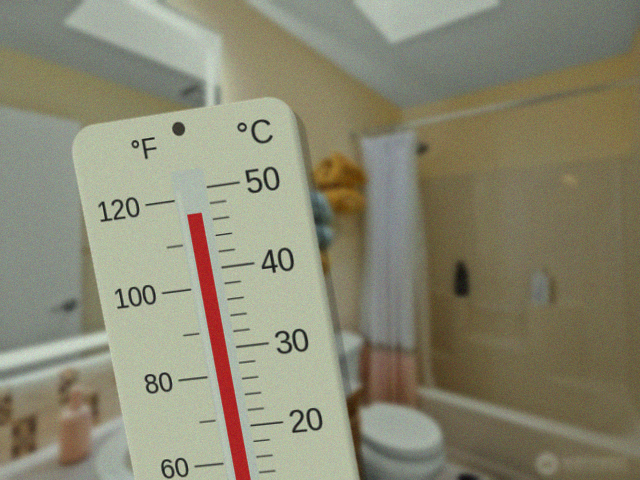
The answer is value=47 unit=°C
